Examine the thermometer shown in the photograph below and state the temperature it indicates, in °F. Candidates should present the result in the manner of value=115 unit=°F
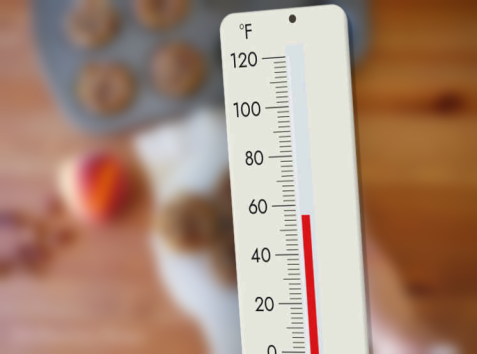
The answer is value=56 unit=°F
